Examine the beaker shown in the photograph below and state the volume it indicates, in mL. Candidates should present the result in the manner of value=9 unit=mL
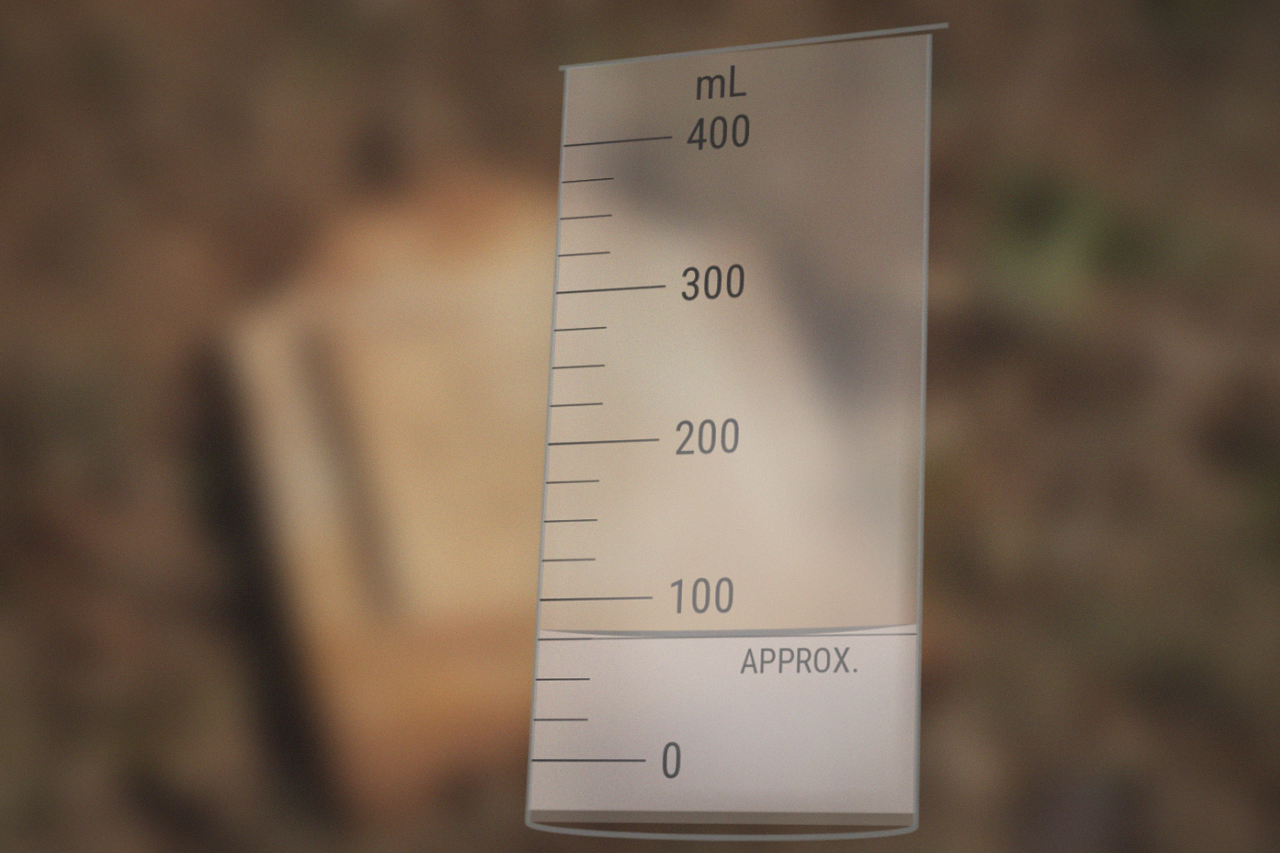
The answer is value=75 unit=mL
